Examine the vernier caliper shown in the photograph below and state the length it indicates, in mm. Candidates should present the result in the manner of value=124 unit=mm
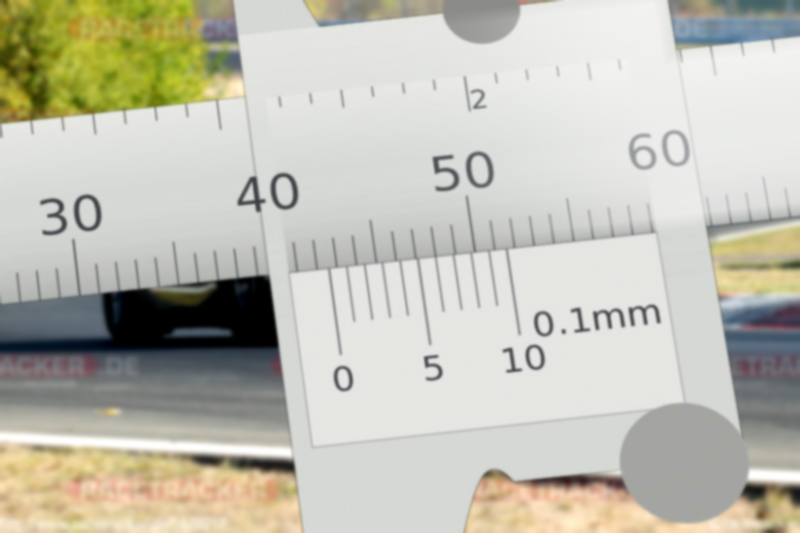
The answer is value=42.6 unit=mm
